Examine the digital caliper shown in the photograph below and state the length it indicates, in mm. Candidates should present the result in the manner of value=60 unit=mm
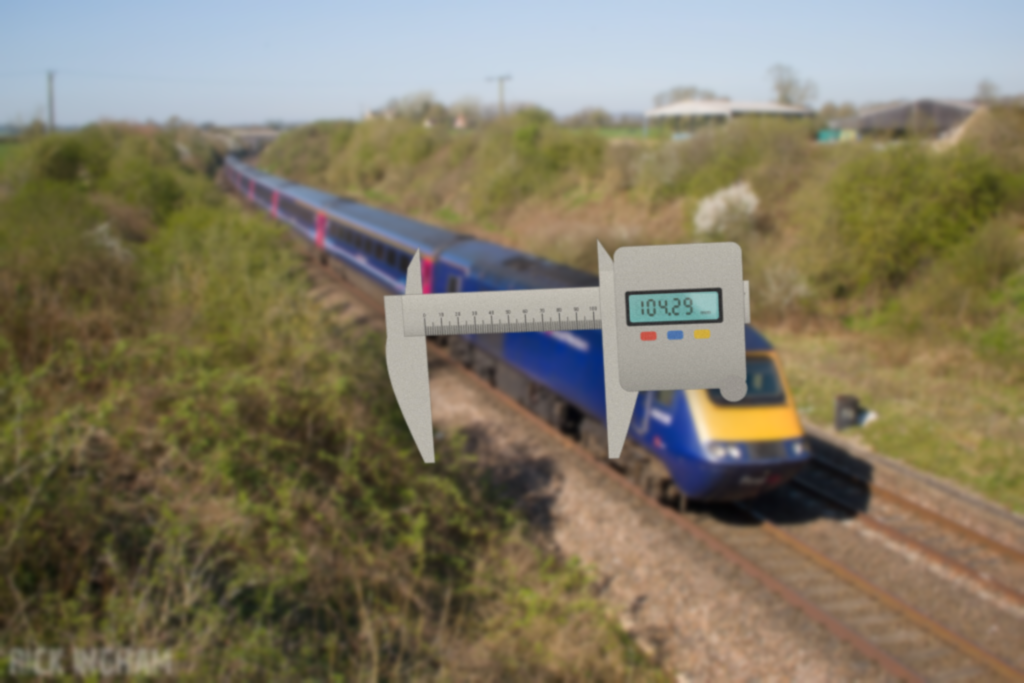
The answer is value=104.29 unit=mm
